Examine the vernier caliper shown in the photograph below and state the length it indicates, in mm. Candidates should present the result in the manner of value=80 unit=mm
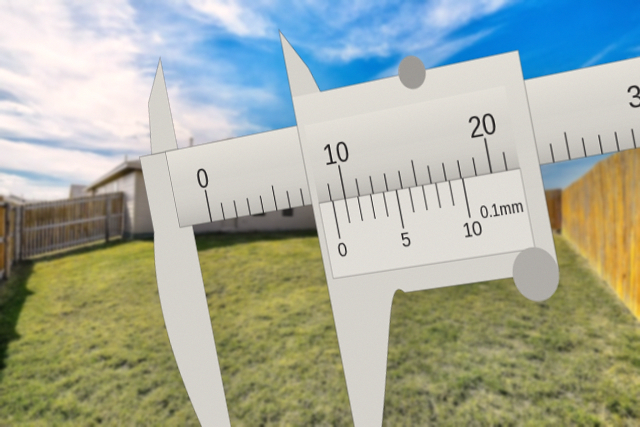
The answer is value=9.1 unit=mm
